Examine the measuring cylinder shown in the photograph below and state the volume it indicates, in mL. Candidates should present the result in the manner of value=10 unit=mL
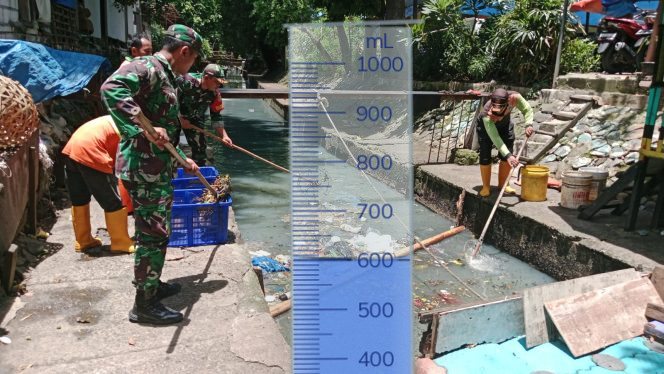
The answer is value=600 unit=mL
